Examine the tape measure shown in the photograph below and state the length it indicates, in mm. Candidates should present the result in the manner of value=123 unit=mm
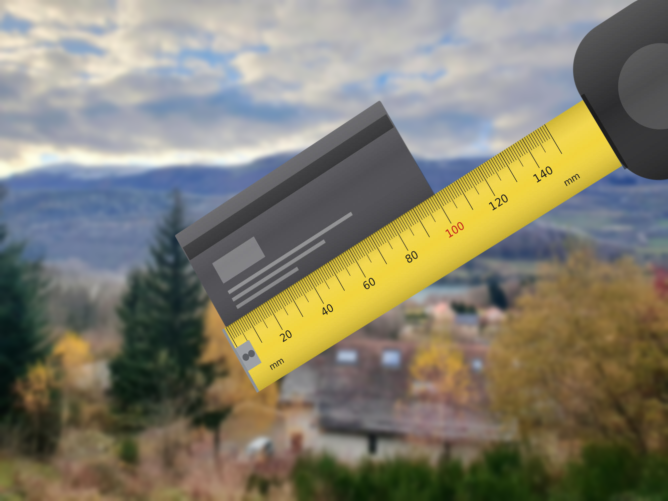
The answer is value=100 unit=mm
